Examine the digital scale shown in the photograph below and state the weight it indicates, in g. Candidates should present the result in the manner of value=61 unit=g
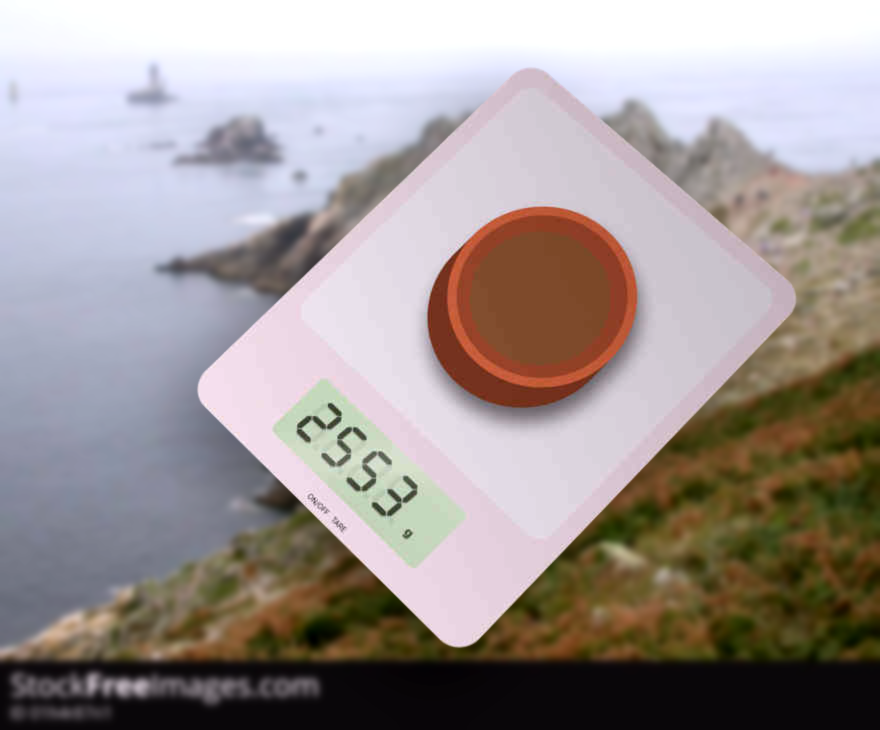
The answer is value=2553 unit=g
